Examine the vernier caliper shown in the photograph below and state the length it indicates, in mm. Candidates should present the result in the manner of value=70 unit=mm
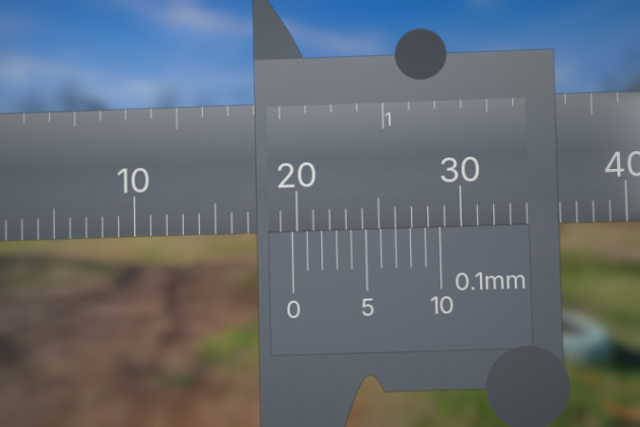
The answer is value=19.7 unit=mm
